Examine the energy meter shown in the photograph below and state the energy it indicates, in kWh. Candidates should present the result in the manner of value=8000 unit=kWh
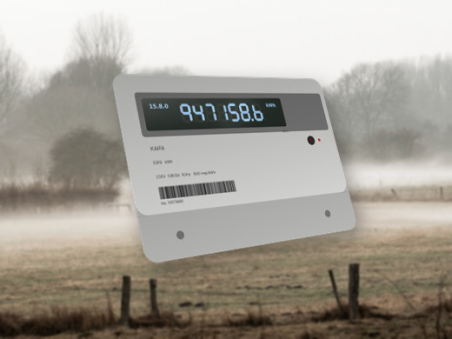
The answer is value=947158.6 unit=kWh
